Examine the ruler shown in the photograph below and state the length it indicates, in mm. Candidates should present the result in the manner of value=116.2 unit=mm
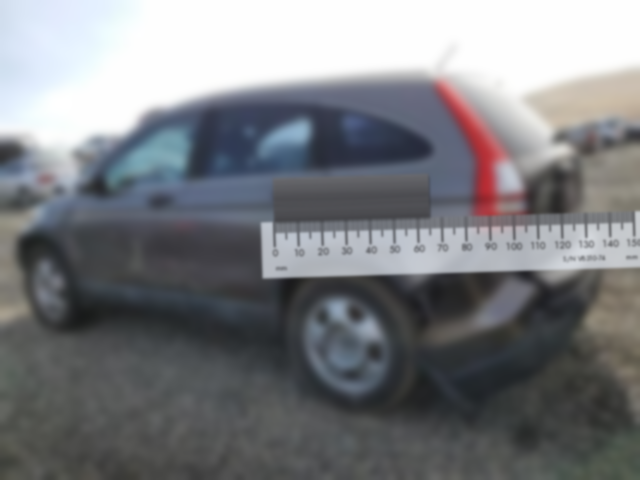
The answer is value=65 unit=mm
